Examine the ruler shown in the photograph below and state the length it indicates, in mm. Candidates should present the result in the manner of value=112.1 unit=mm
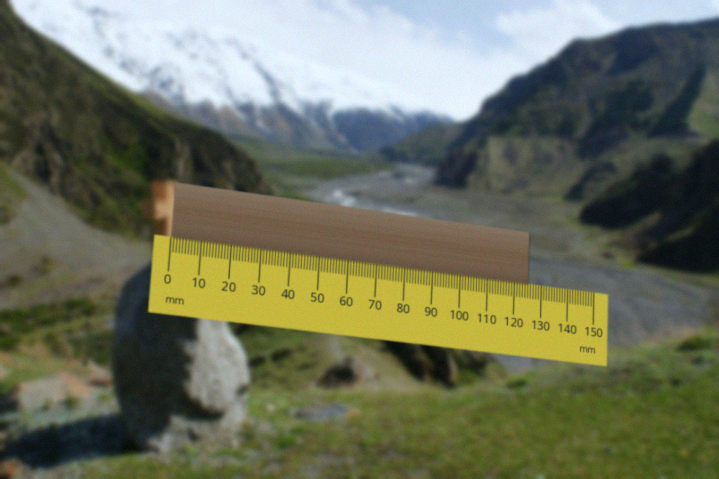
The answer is value=125 unit=mm
